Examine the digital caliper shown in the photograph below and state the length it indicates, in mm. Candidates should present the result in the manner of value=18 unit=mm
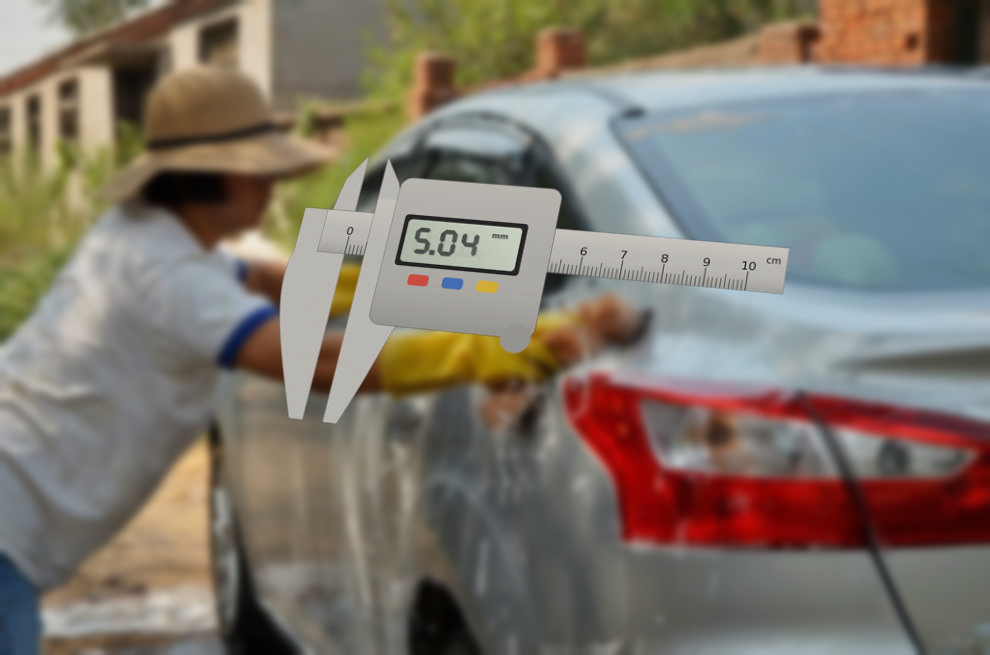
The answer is value=5.04 unit=mm
